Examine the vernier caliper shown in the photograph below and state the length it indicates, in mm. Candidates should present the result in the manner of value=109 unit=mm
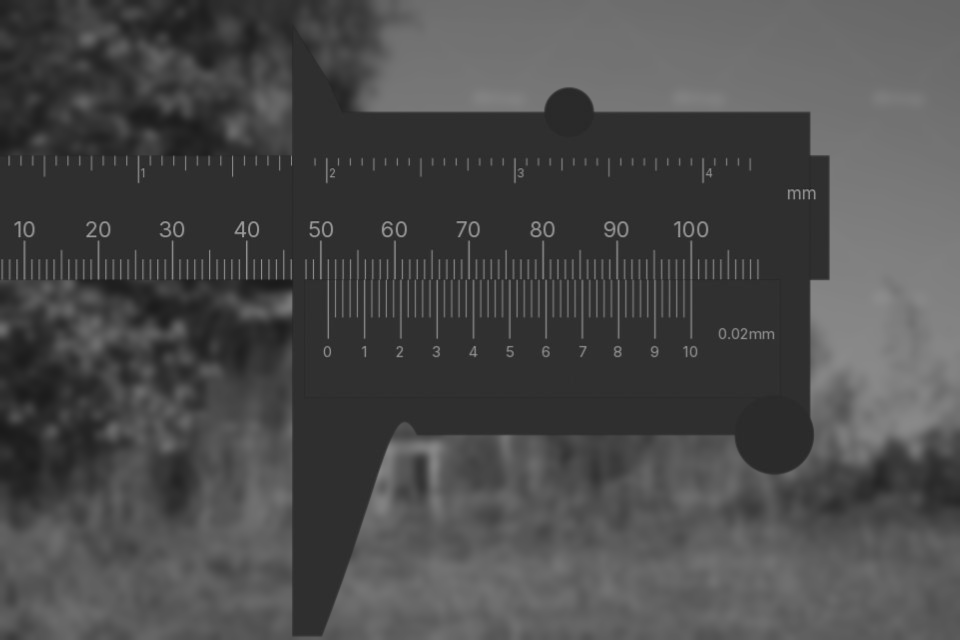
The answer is value=51.0 unit=mm
